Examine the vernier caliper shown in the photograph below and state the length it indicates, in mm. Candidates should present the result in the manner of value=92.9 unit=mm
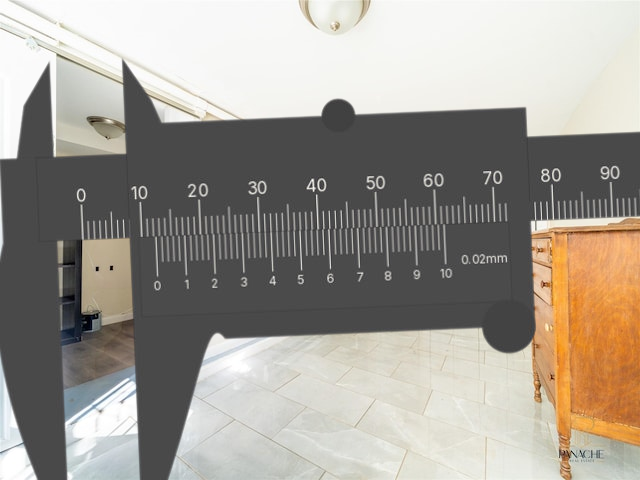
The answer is value=12.4 unit=mm
